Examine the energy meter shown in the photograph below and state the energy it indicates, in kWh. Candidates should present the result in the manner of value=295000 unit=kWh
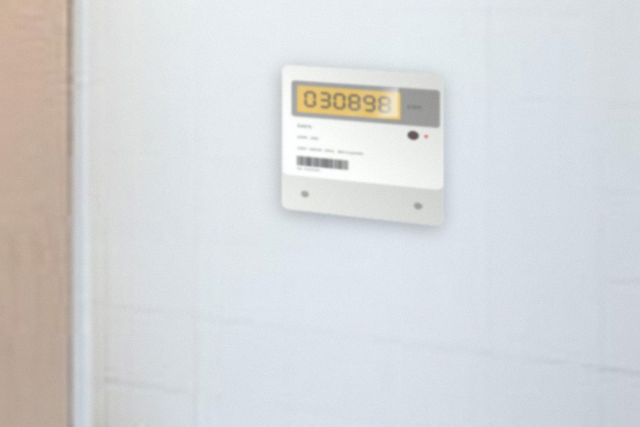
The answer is value=30898 unit=kWh
